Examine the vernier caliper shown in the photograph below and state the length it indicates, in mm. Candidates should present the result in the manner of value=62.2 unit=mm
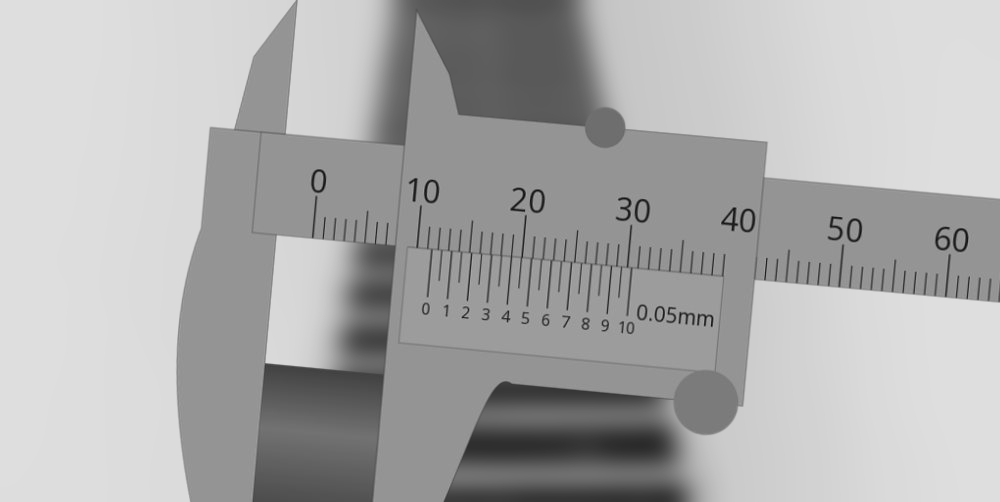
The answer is value=11.4 unit=mm
